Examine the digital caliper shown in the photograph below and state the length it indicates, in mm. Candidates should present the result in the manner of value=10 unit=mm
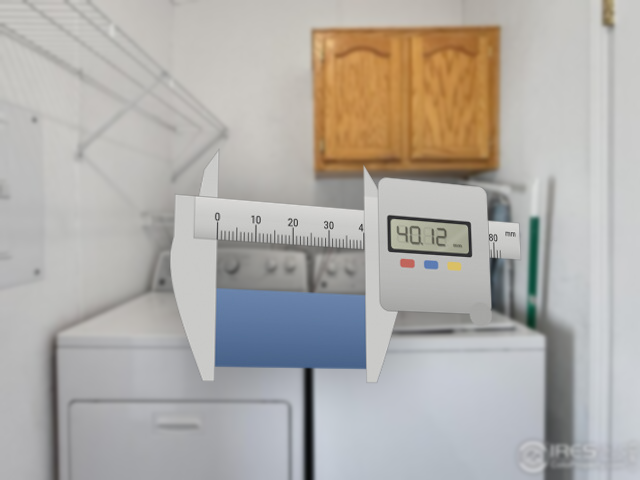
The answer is value=40.12 unit=mm
